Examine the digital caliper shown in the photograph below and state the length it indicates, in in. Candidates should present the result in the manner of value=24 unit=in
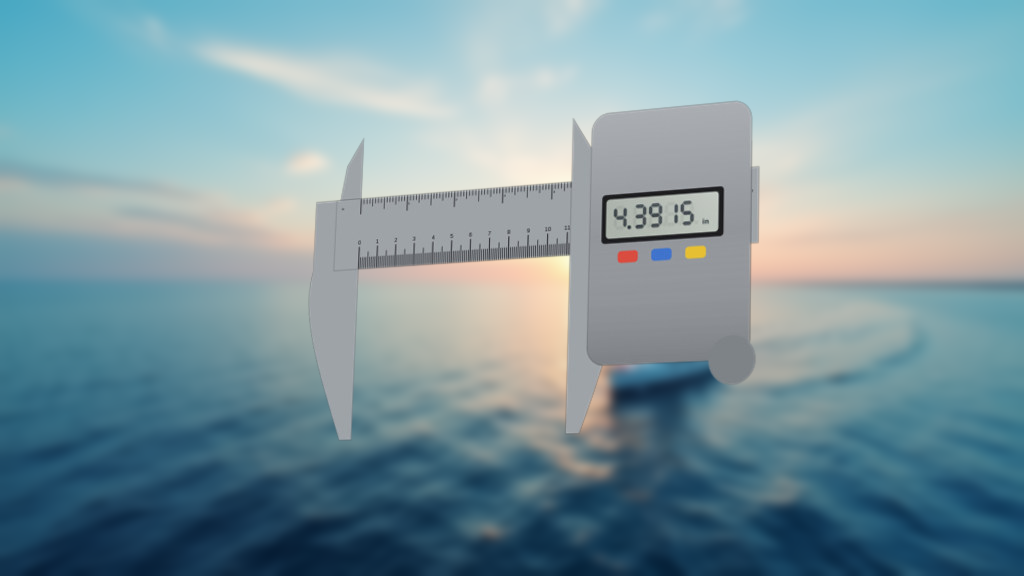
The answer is value=4.3915 unit=in
